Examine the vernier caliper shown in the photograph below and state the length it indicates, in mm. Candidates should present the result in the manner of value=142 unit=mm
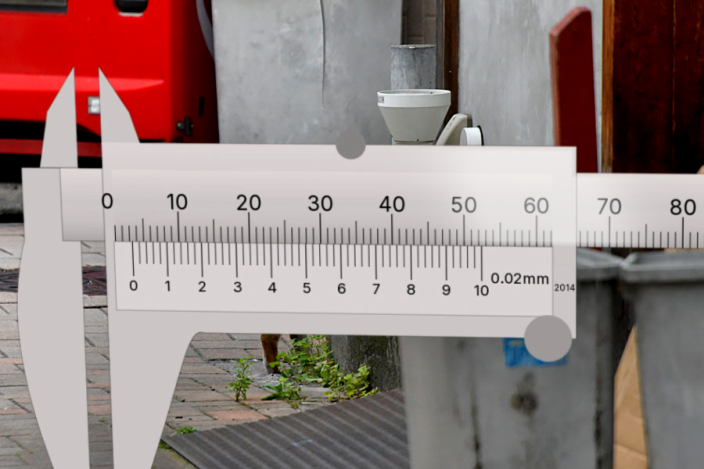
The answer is value=3.4 unit=mm
